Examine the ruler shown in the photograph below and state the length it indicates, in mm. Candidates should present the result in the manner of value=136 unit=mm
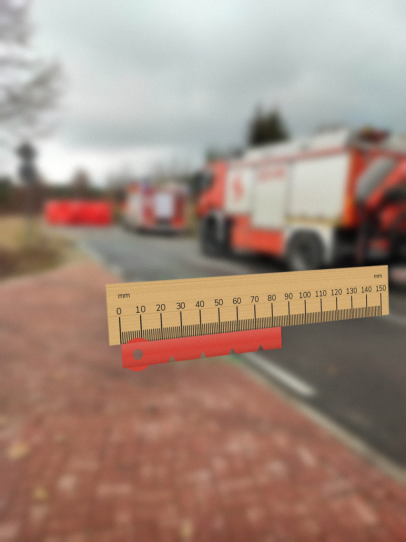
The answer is value=85 unit=mm
